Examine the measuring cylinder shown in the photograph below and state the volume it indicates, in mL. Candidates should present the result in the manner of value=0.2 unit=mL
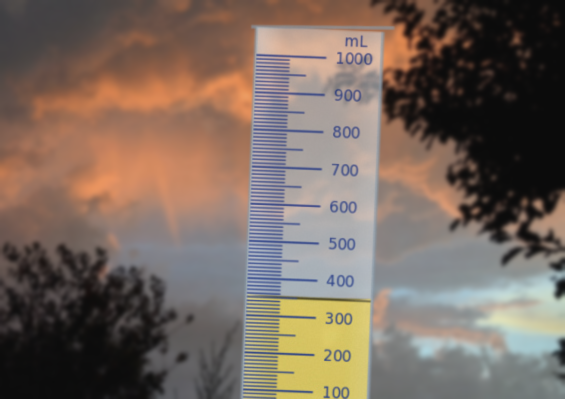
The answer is value=350 unit=mL
